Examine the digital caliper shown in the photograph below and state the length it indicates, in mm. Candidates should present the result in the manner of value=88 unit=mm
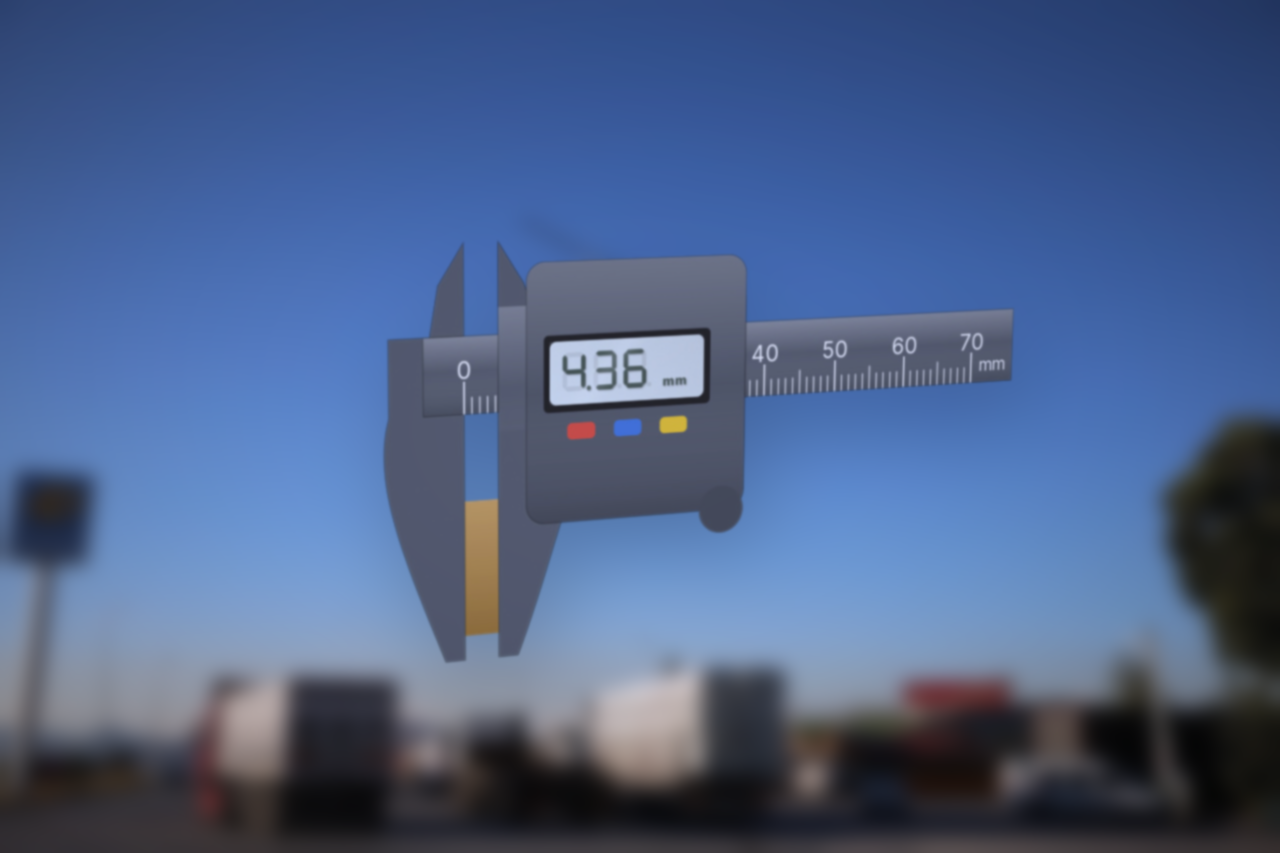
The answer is value=4.36 unit=mm
